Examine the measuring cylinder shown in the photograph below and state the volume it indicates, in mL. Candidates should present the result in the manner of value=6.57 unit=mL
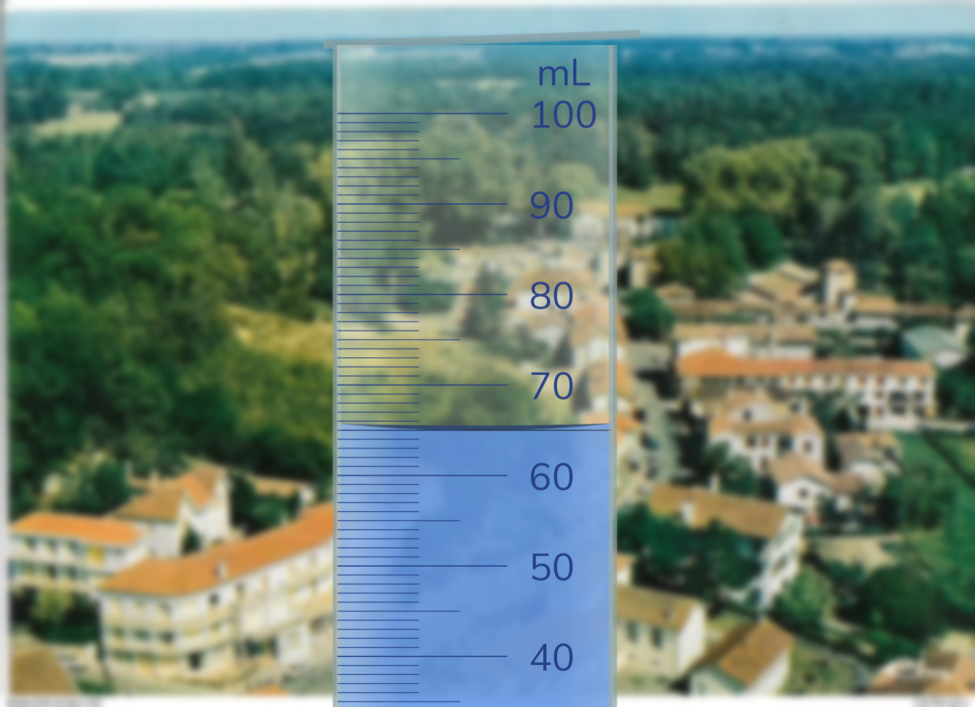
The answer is value=65 unit=mL
